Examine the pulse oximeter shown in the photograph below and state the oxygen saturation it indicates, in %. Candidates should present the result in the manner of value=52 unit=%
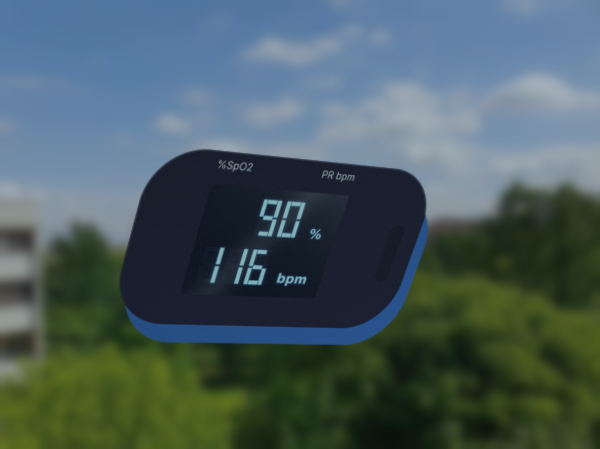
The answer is value=90 unit=%
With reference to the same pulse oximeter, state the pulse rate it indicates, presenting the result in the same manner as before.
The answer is value=116 unit=bpm
